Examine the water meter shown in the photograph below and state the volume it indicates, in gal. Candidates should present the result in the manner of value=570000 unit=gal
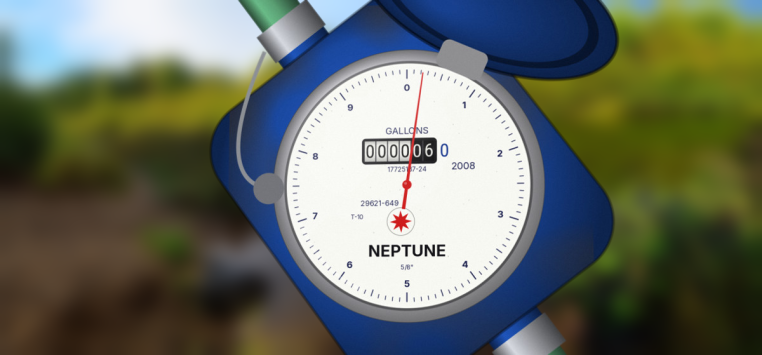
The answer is value=60.2 unit=gal
